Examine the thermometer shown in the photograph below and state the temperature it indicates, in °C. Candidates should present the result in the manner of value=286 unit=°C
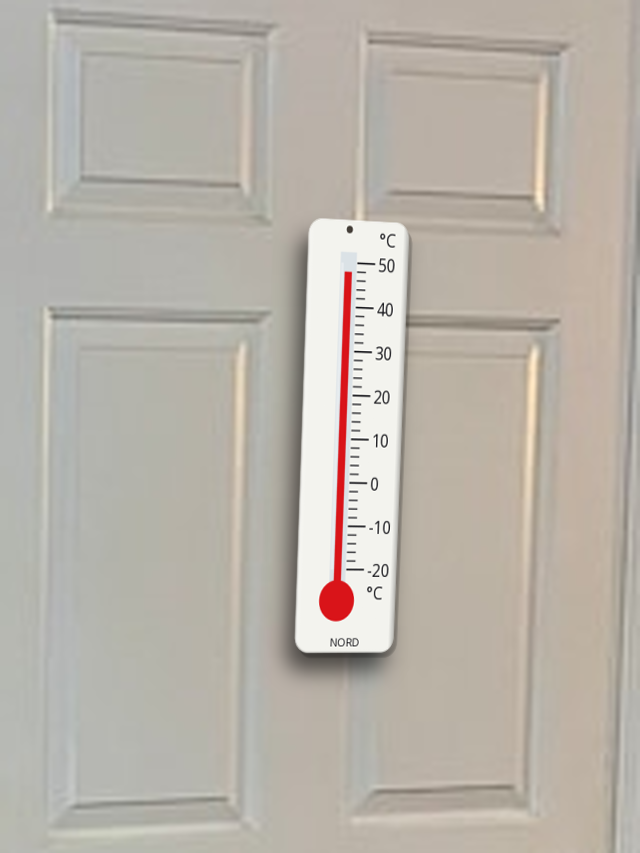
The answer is value=48 unit=°C
